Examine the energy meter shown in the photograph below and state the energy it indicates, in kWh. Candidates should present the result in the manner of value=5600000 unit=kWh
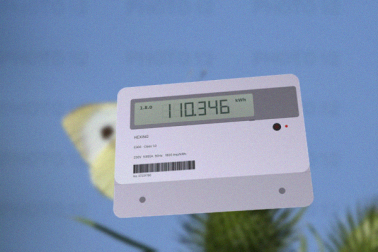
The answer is value=110.346 unit=kWh
